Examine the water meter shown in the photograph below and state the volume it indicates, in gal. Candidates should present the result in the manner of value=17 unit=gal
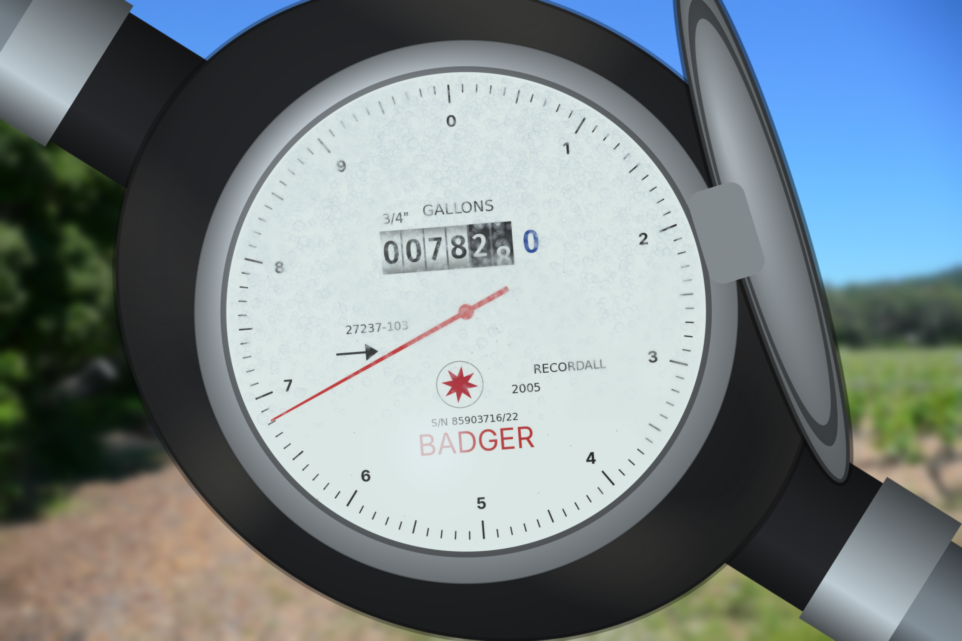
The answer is value=78276.8 unit=gal
